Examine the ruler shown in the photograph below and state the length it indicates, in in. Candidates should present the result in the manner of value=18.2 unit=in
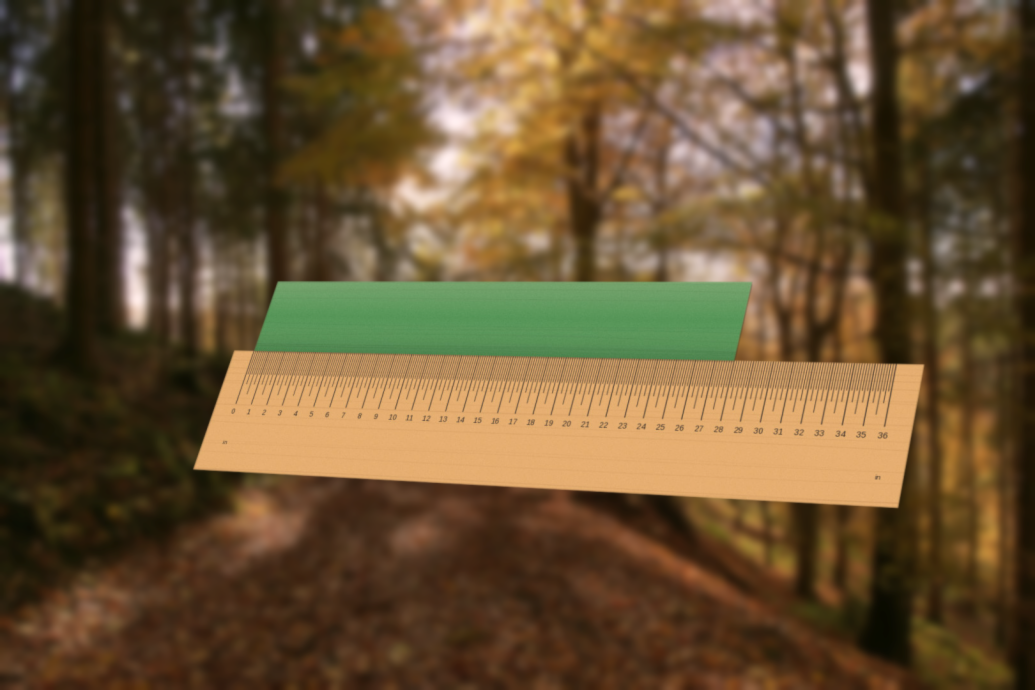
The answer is value=28 unit=in
